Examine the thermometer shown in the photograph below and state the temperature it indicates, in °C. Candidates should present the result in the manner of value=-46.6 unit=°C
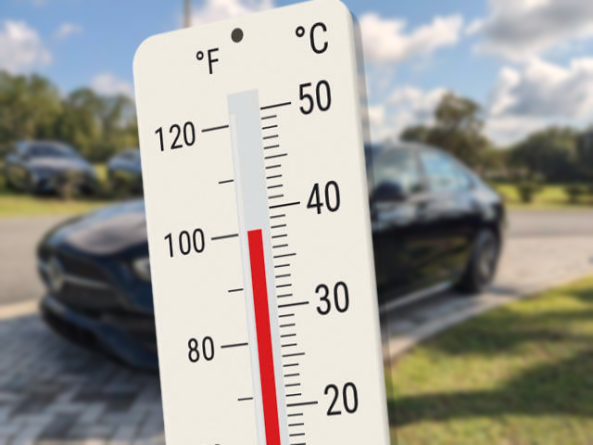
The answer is value=38 unit=°C
